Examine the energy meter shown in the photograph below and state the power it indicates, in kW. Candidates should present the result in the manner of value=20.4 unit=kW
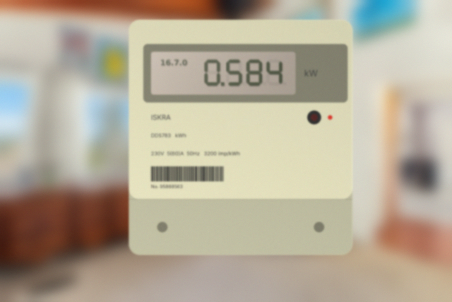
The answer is value=0.584 unit=kW
